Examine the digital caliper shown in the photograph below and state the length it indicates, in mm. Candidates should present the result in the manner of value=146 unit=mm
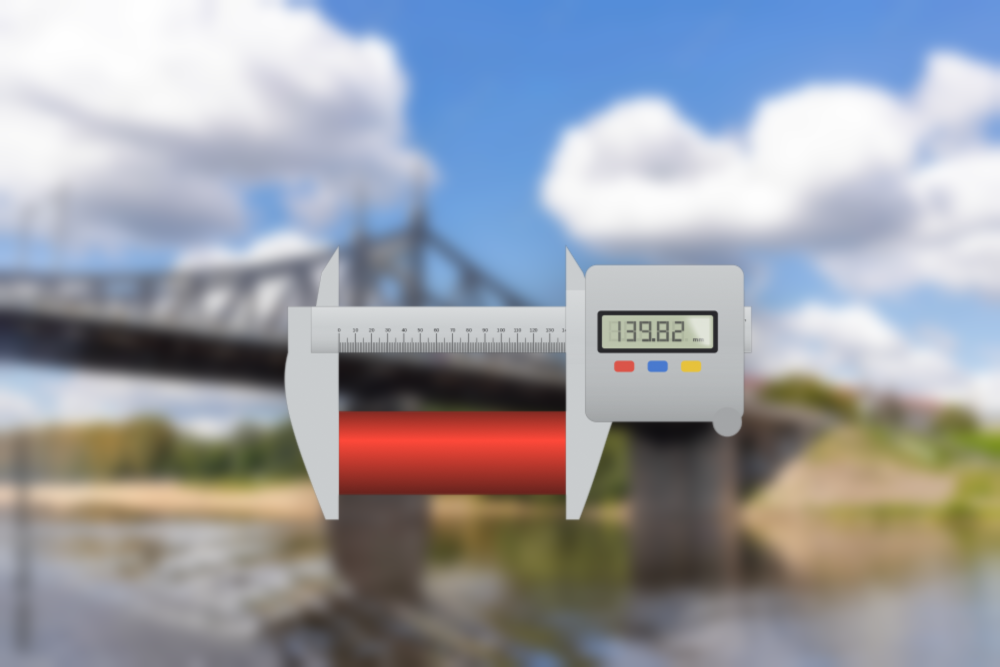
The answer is value=139.82 unit=mm
